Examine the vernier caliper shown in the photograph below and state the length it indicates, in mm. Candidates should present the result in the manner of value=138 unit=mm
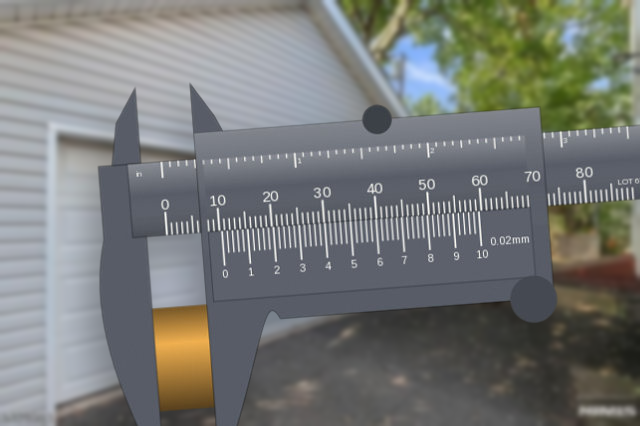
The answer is value=10.5 unit=mm
